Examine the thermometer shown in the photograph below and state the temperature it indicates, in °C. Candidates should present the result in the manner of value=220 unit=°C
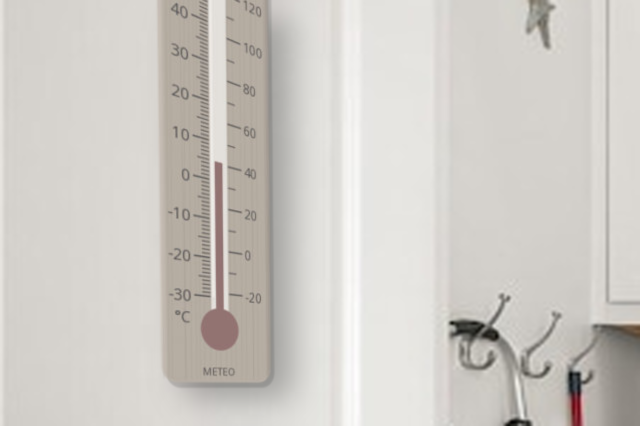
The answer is value=5 unit=°C
